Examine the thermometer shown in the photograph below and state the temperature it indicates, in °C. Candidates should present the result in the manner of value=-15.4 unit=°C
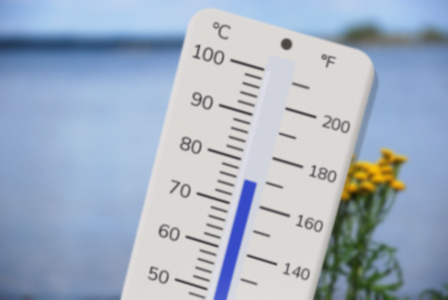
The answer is value=76 unit=°C
